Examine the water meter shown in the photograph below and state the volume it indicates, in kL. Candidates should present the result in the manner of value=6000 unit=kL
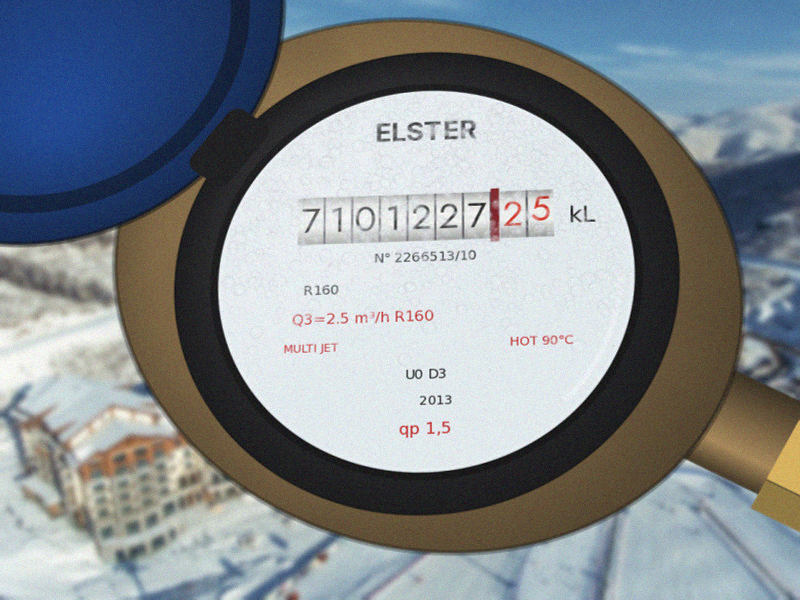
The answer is value=7101227.25 unit=kL
